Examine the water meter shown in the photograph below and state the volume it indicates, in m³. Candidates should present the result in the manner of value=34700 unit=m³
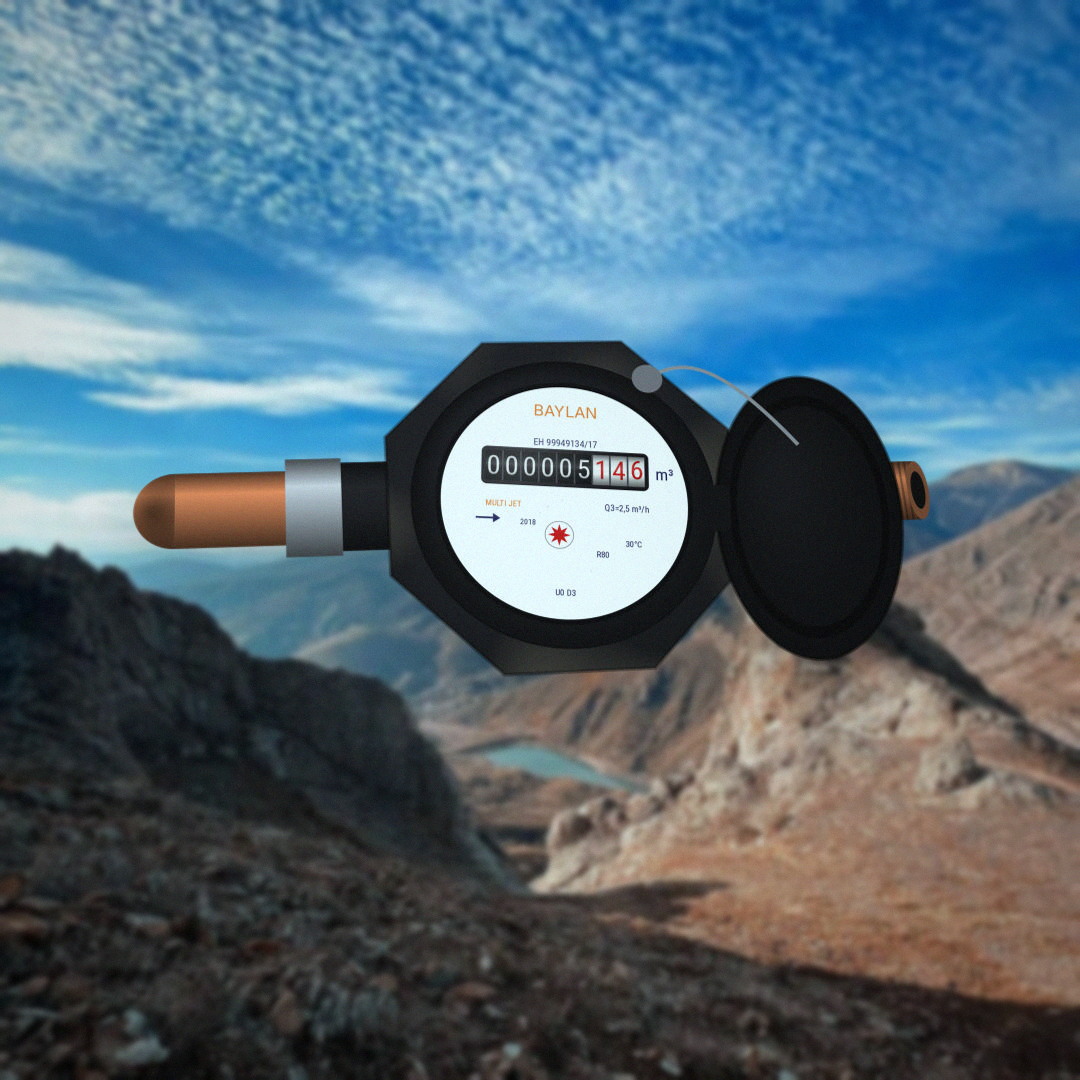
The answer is value=5.146 unit=m³
